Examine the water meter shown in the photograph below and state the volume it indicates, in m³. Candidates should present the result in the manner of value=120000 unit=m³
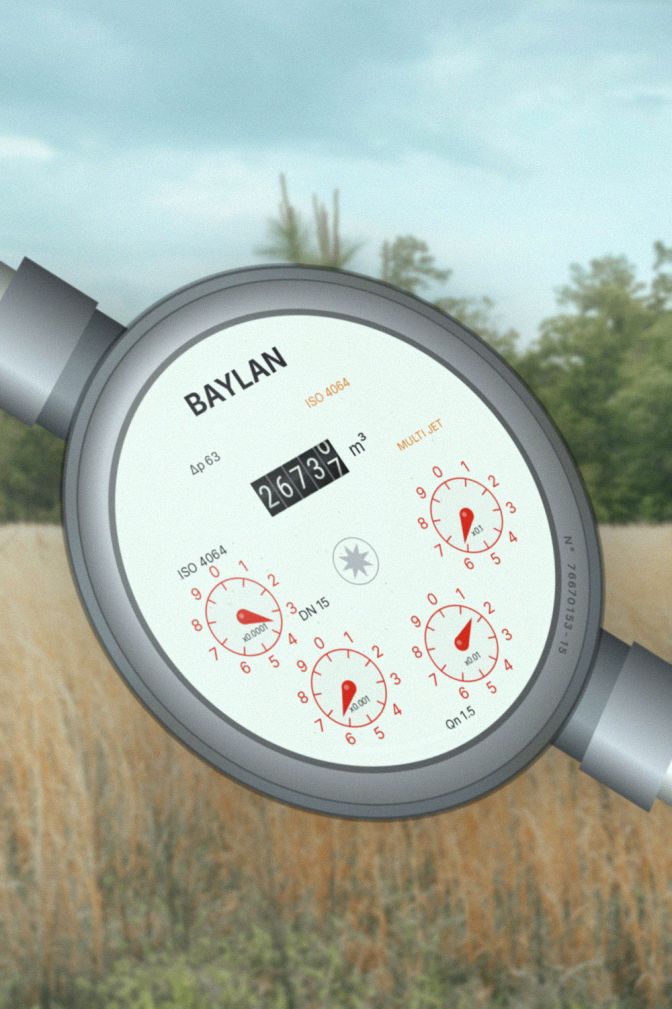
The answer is value=26736.6163 unit=m³
